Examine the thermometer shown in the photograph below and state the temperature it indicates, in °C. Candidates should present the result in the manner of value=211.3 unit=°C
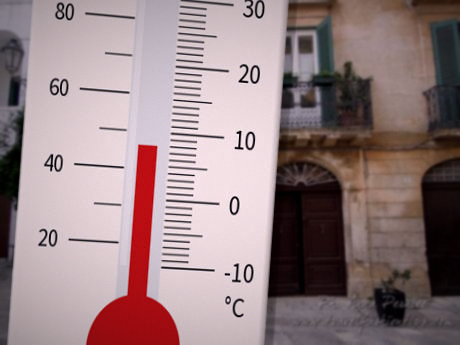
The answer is value=8 unit=°C
